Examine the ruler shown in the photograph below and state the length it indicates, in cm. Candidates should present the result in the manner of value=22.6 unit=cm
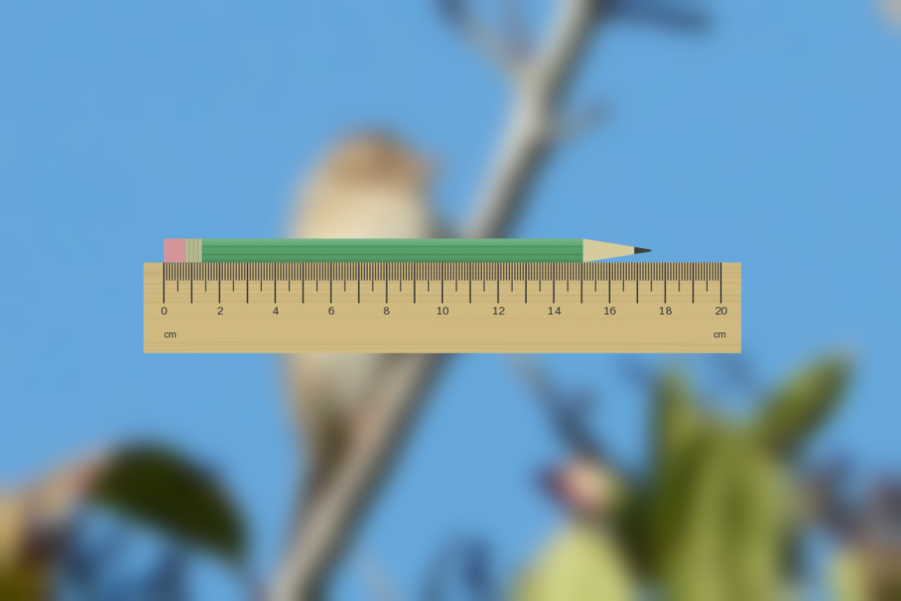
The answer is value=17.5 unit=cm
